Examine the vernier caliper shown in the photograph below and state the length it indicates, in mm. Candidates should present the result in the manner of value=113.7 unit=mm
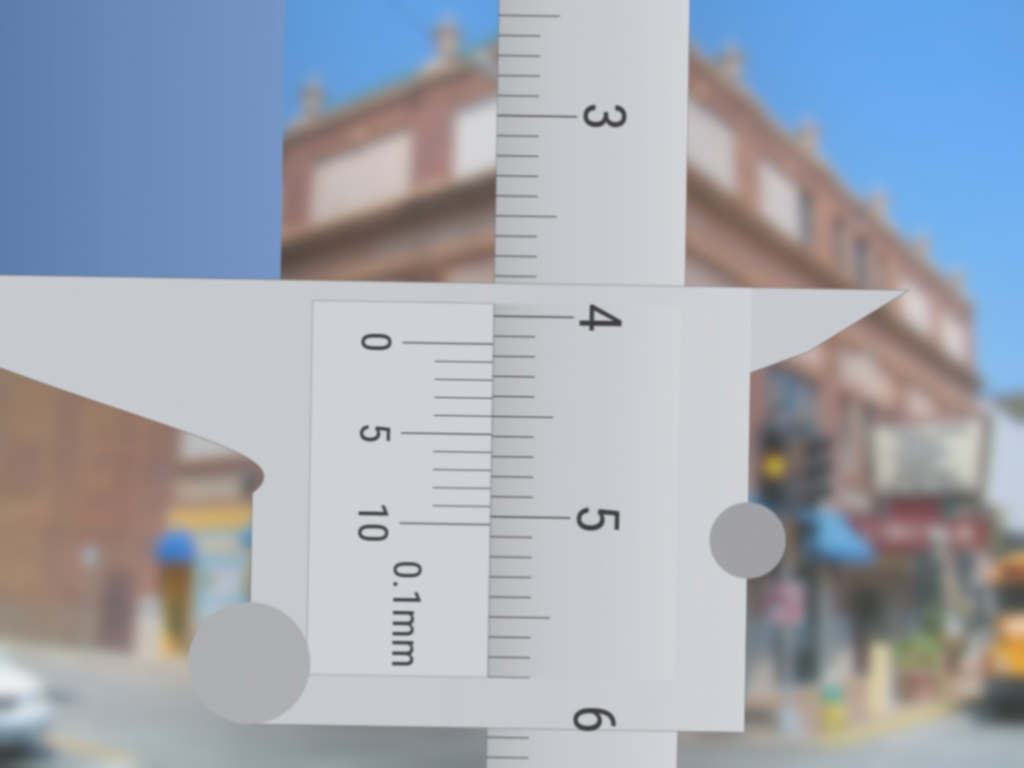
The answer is value=41.4 unit=mm
